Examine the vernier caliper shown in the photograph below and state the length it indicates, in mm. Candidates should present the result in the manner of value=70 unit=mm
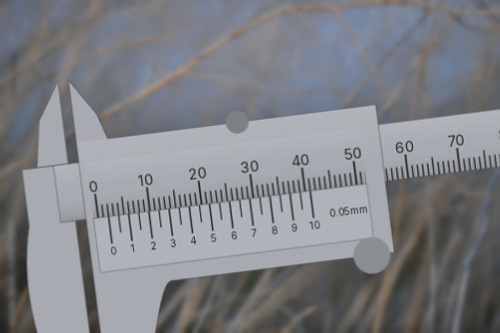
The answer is value=2.0 unit=mm
